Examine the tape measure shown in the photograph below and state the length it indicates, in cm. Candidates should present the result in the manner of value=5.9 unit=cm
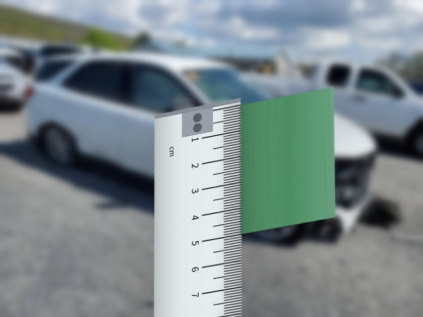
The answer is value=5 unit=cm
